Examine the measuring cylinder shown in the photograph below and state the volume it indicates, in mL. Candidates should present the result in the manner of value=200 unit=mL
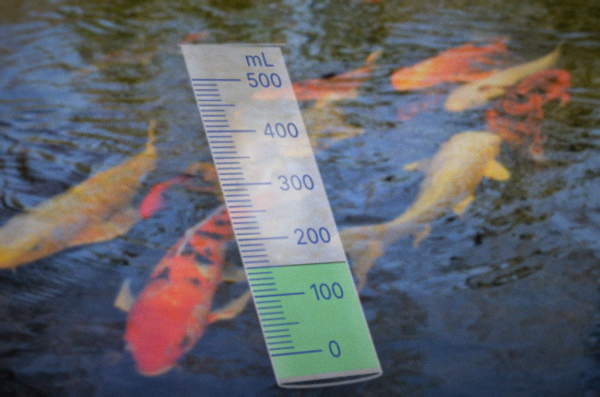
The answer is value=150 unit=mL
